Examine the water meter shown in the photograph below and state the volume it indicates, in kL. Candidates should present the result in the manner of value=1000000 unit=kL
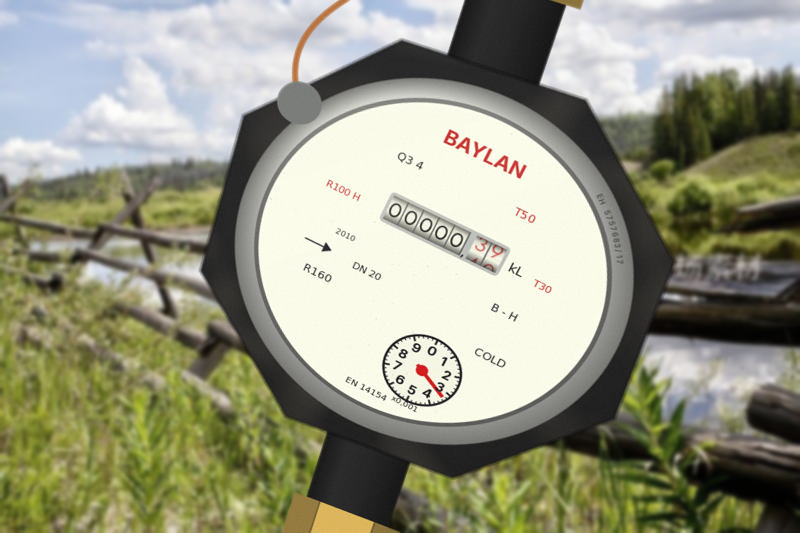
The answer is value=0.393 unit=kL
